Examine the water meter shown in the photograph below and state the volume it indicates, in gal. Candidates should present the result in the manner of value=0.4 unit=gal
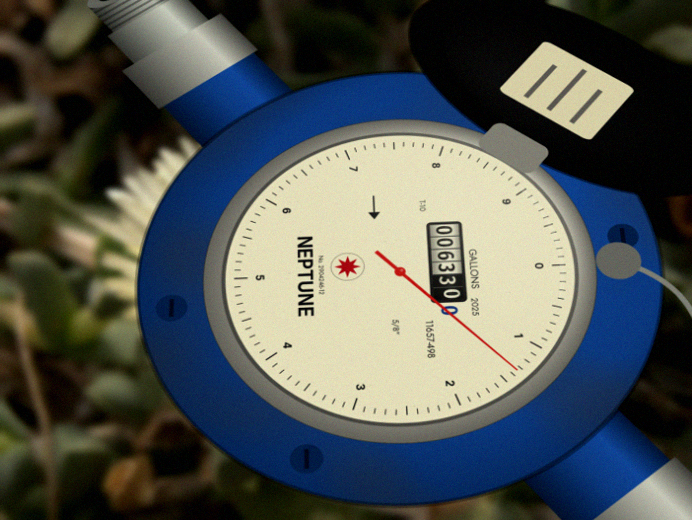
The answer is value=63301.3 unit=gal
